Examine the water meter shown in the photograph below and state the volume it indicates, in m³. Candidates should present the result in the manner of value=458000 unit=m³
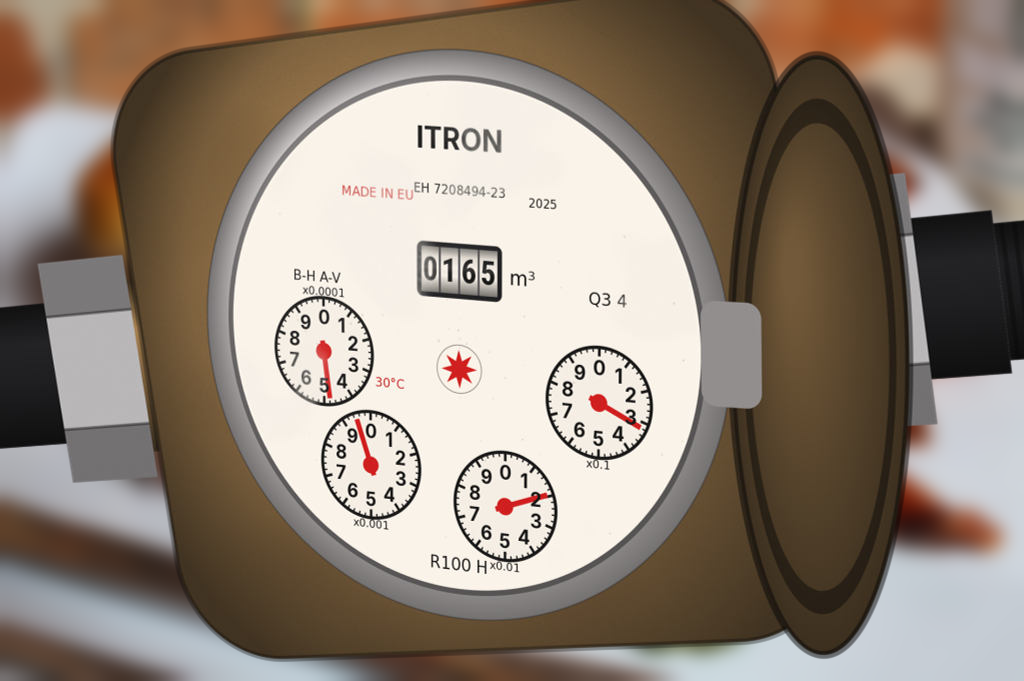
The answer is value=165.3194 unit=m³
